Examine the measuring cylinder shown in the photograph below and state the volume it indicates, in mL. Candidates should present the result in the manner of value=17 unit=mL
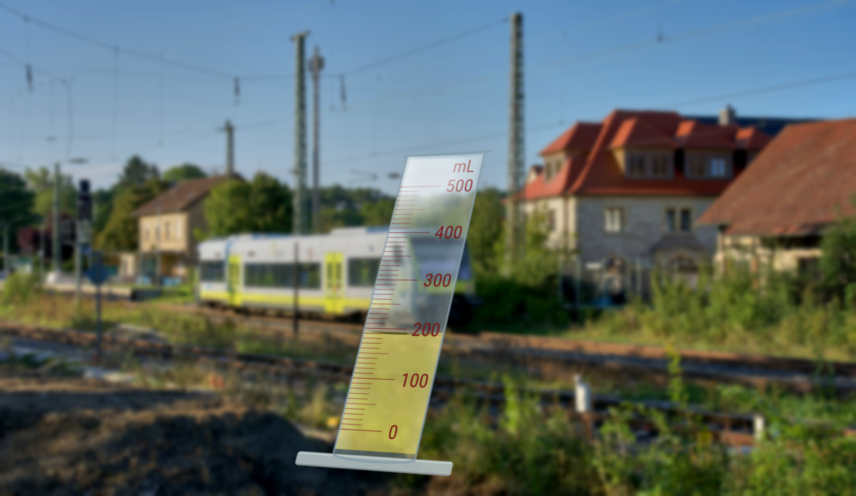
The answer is value=190 unit=mL
